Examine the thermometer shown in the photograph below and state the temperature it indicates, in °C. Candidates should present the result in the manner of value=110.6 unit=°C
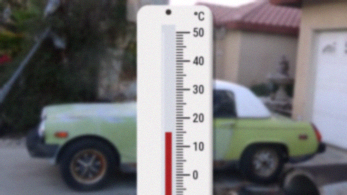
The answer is value=15 unit=°C
